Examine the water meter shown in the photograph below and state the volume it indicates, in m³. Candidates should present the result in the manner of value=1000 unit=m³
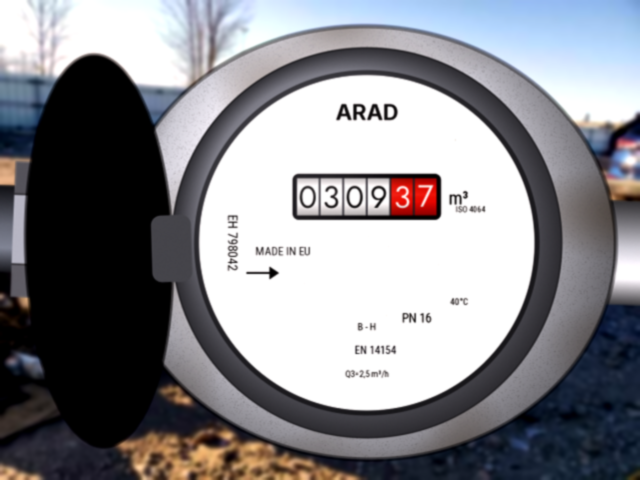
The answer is value=309.37 unit=m³
